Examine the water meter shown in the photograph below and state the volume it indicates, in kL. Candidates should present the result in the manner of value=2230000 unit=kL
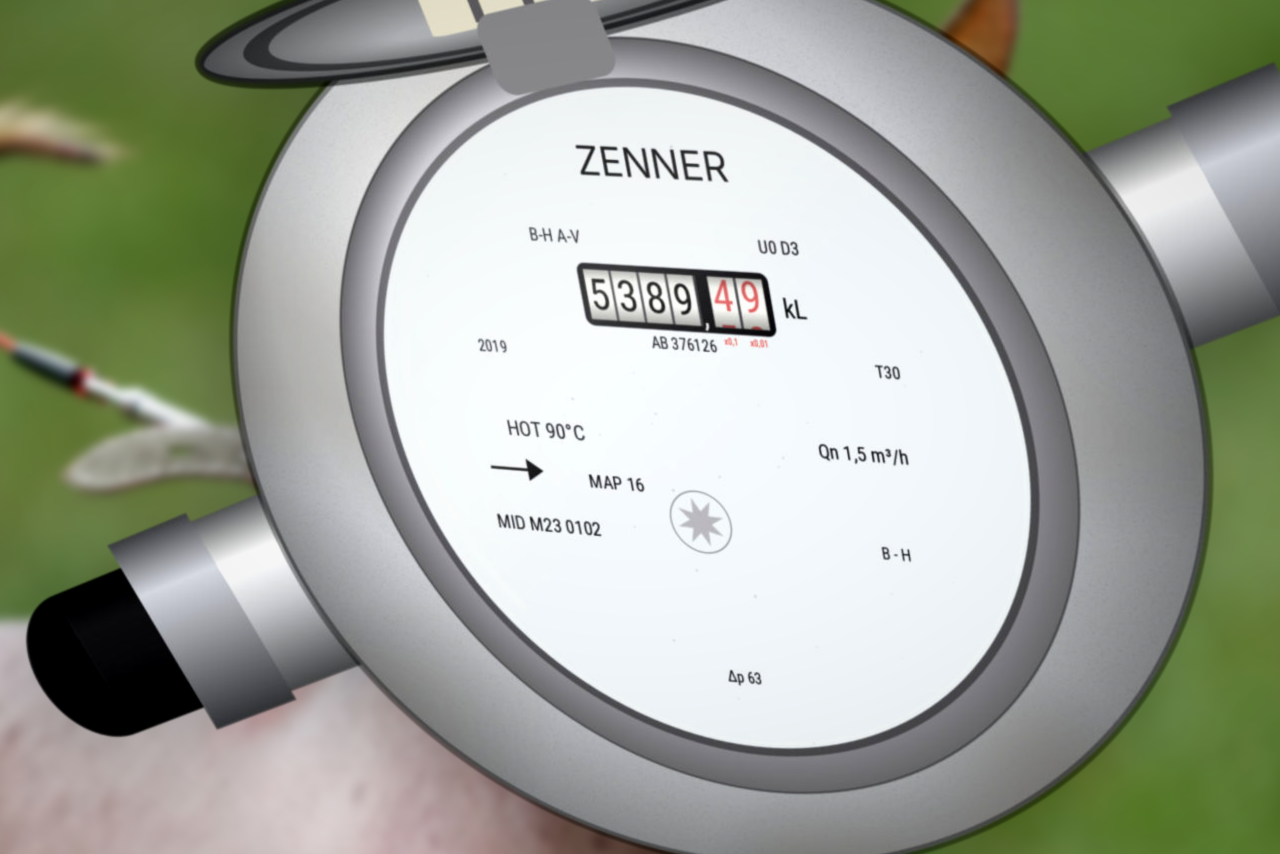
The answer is value=5389.49 unit=kL
